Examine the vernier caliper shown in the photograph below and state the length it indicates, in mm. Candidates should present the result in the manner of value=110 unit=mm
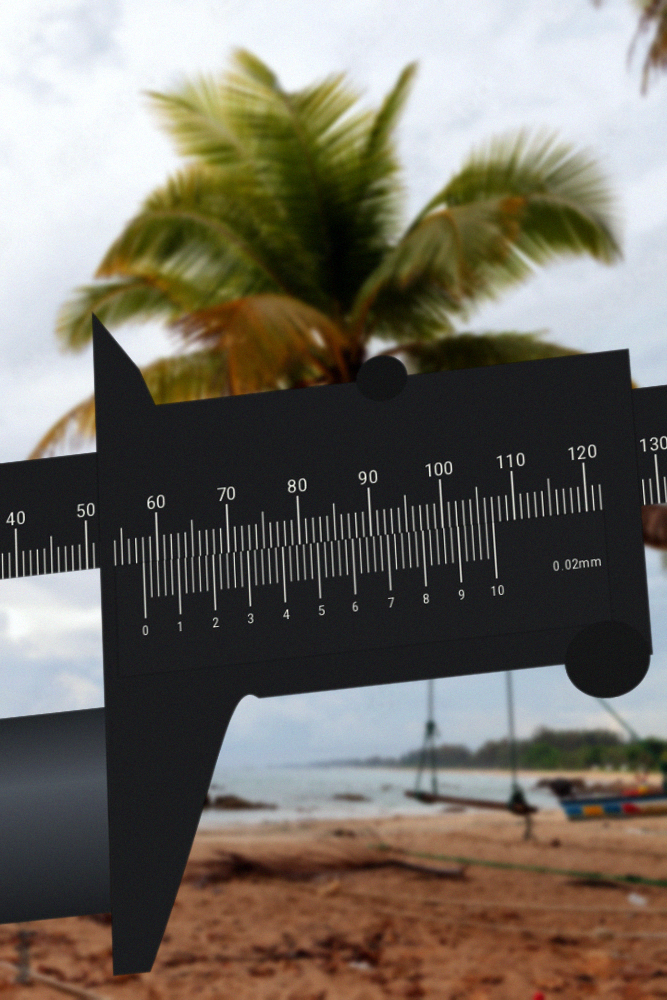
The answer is value=58.0 unit=mm
